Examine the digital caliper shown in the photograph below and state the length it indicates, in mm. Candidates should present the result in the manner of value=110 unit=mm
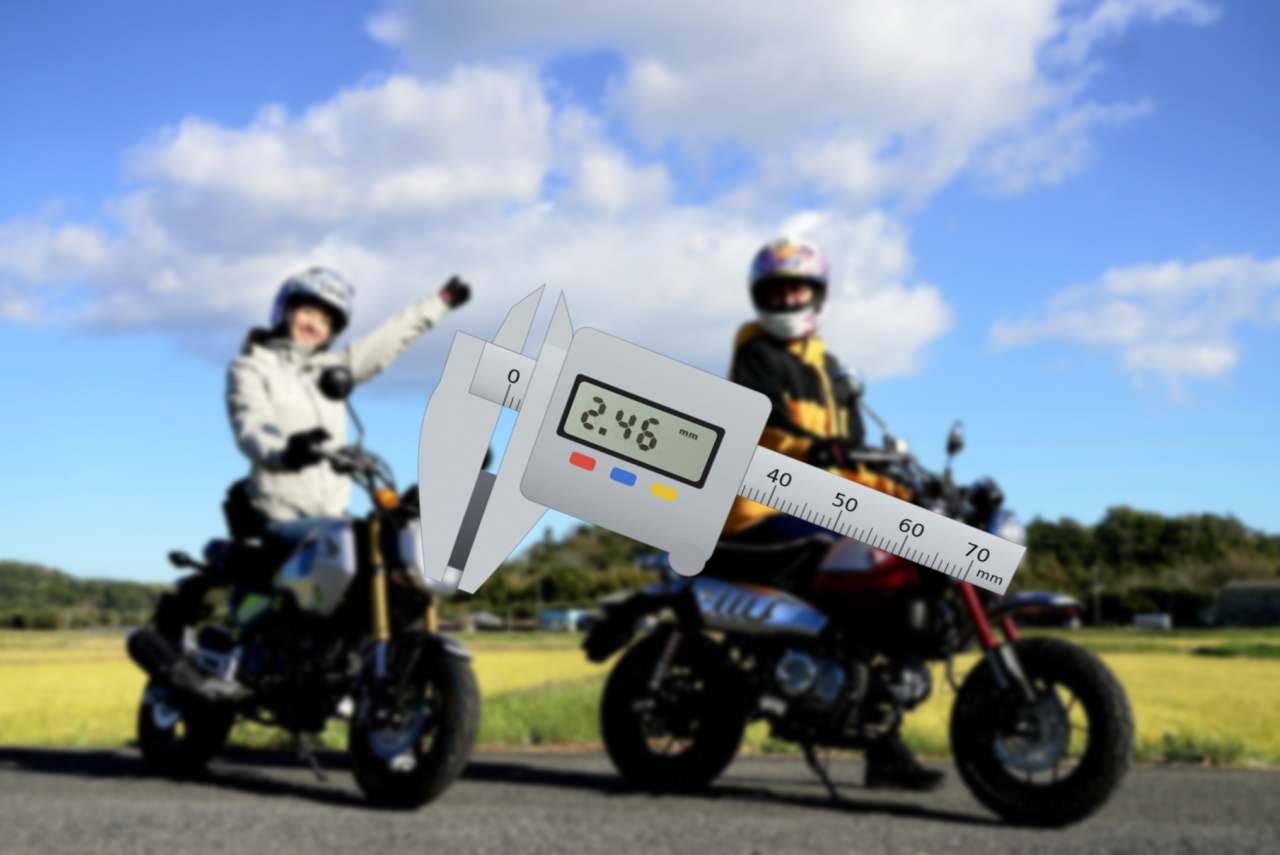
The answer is value=2.46 unit=mm
